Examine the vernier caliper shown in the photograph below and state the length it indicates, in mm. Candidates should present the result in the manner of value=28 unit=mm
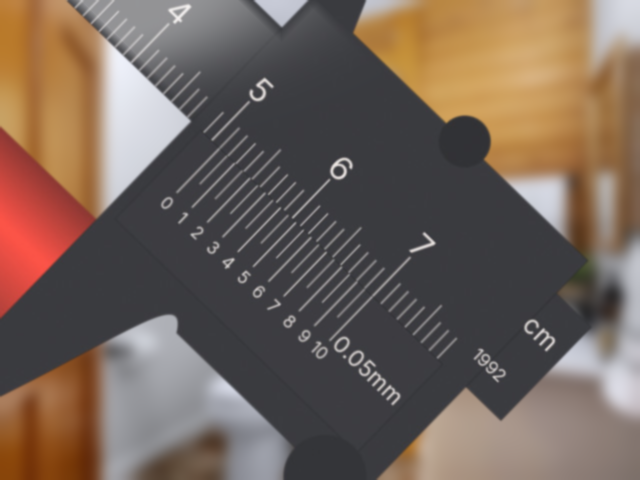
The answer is value=51.0 unit=mm
